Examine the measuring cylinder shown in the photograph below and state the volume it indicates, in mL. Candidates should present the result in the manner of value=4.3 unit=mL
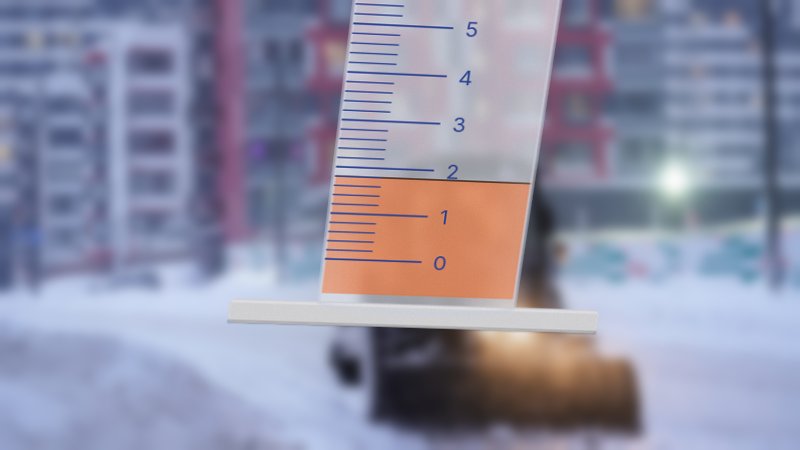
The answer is value=1.8 unit=mL
